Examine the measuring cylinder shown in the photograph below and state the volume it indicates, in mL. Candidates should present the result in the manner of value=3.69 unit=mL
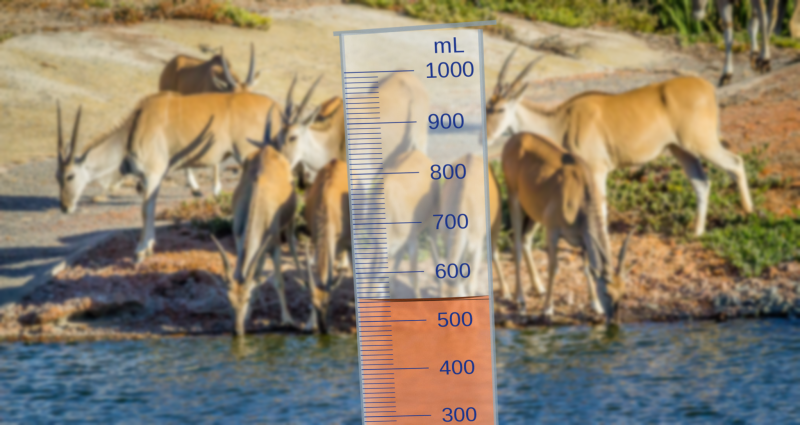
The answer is value=540 unit=mL
